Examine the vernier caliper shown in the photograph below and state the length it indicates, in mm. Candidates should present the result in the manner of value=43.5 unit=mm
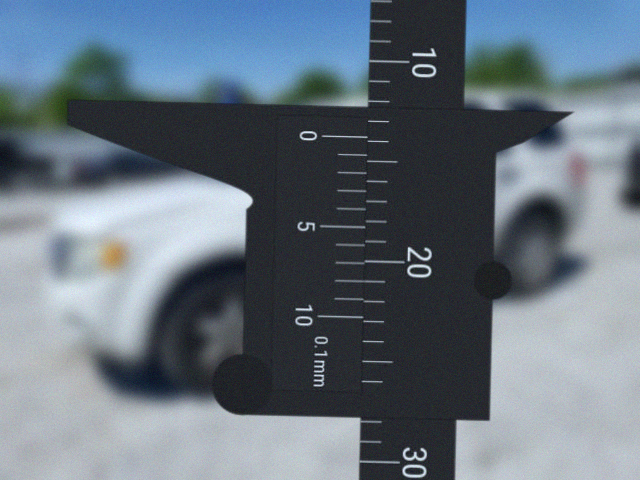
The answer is value=13.8 unit=mm
